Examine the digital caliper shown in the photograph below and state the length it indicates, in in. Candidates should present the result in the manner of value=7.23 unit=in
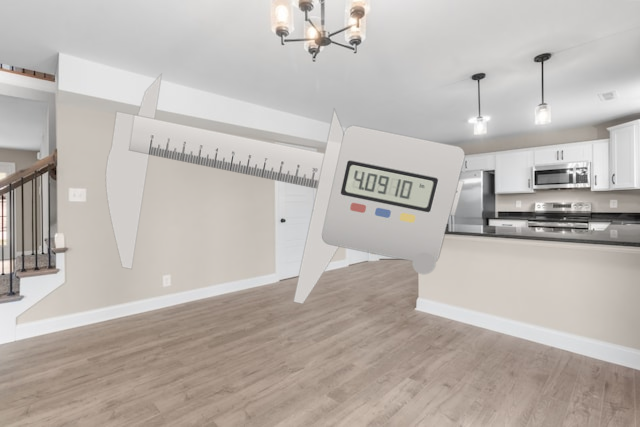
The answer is value=4.0910 unit=in
